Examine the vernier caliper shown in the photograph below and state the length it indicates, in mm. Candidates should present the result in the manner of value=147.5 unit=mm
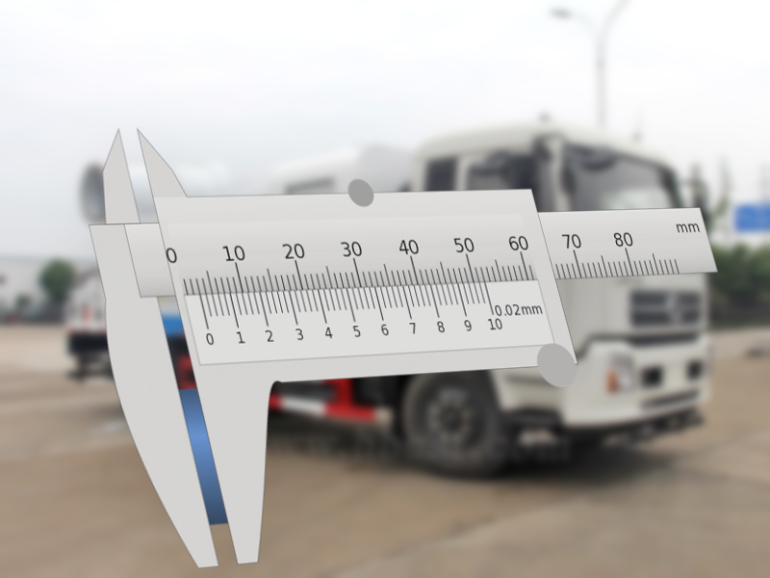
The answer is value=3.0 unit=mm
